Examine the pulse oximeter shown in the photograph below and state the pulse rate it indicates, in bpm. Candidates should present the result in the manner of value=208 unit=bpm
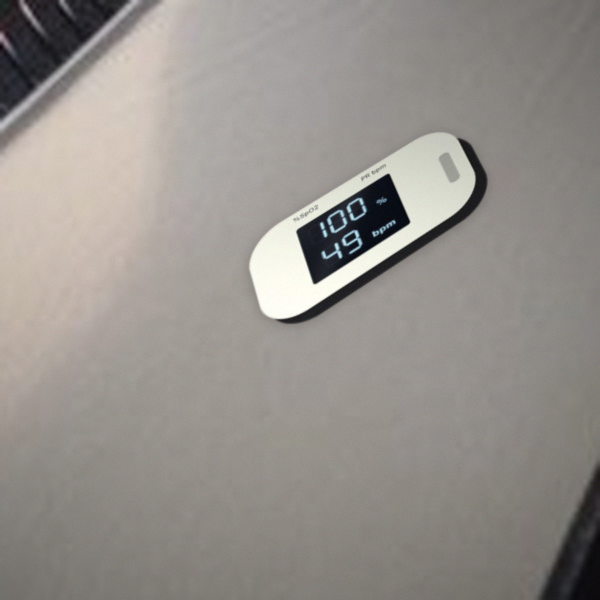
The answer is value=49 unit=bpm
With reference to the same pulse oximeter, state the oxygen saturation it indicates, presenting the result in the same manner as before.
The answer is value=100 unit=%
